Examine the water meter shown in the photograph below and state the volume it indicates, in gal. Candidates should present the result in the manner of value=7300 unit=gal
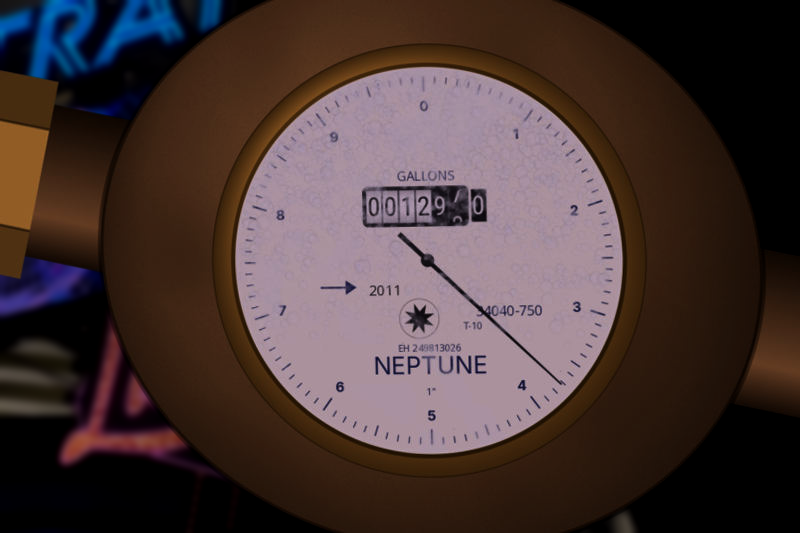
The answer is value=12973.7 unit=gal
